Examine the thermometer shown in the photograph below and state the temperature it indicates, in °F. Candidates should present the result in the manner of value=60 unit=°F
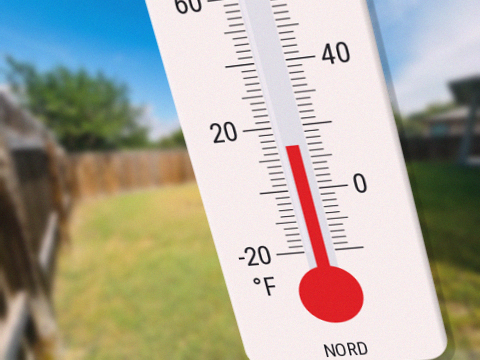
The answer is value=14 unit=°F
